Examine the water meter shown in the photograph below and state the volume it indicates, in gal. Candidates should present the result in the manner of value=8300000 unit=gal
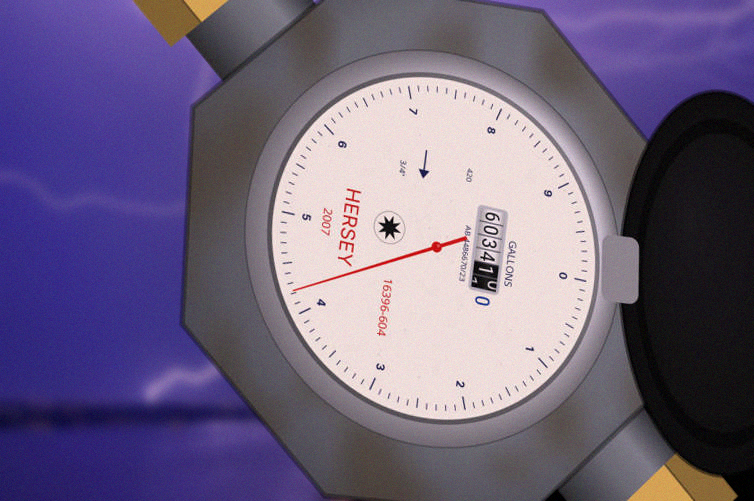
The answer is value=6034104.2 unit=gal
